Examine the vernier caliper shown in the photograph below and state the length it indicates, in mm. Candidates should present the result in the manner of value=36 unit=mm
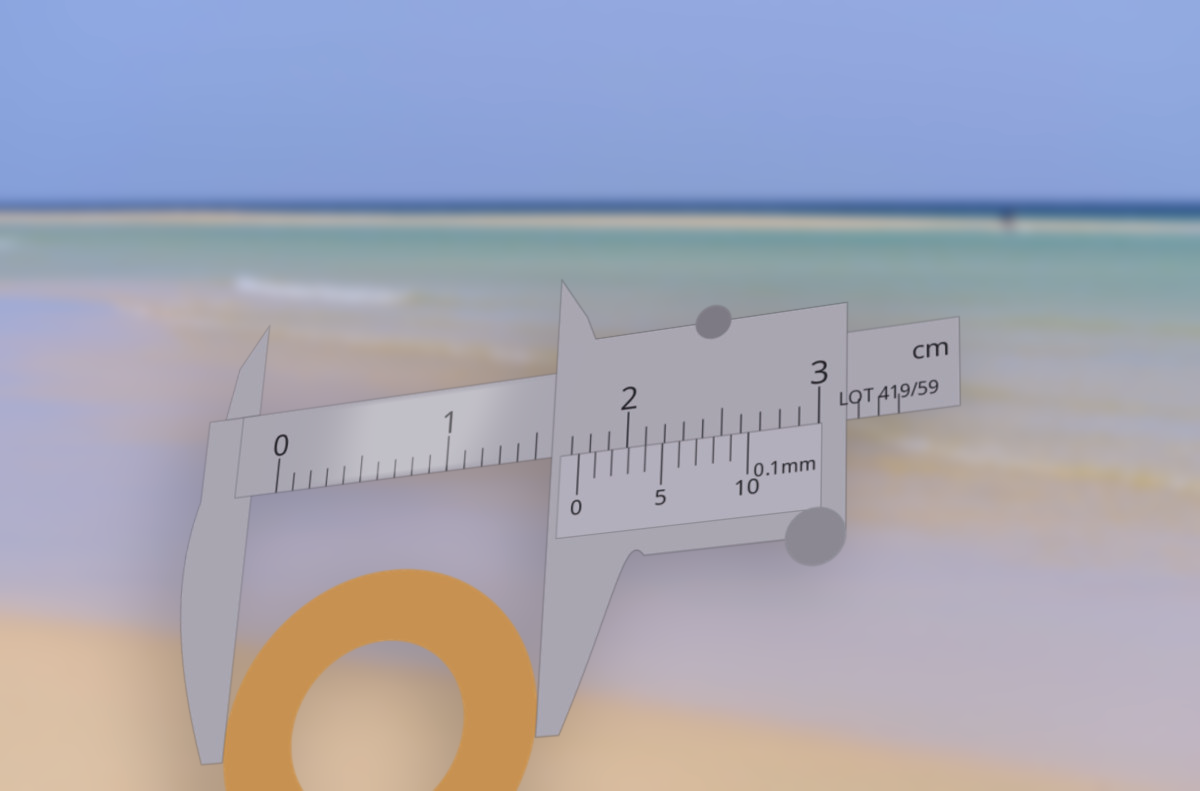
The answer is value=17.4 unit=mm
